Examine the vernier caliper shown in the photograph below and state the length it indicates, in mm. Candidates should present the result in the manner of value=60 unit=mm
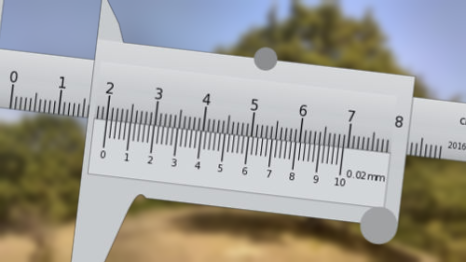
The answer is value=20.0 unit=mm
